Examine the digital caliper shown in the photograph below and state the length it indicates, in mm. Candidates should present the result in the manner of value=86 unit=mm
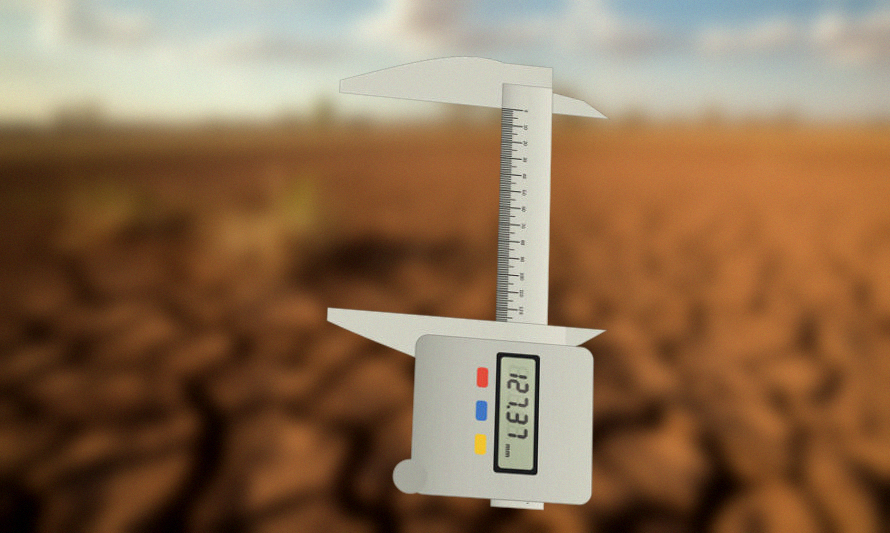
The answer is value=127.37 unit=mm
